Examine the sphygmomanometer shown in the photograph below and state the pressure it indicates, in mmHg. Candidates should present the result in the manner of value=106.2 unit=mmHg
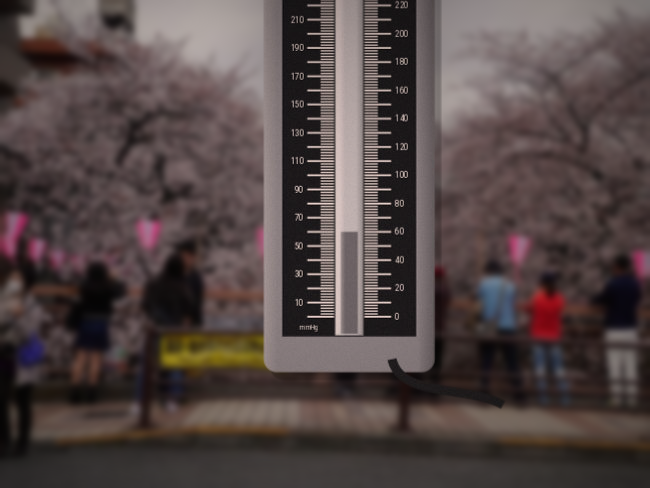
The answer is value=60 unit=mmHg
